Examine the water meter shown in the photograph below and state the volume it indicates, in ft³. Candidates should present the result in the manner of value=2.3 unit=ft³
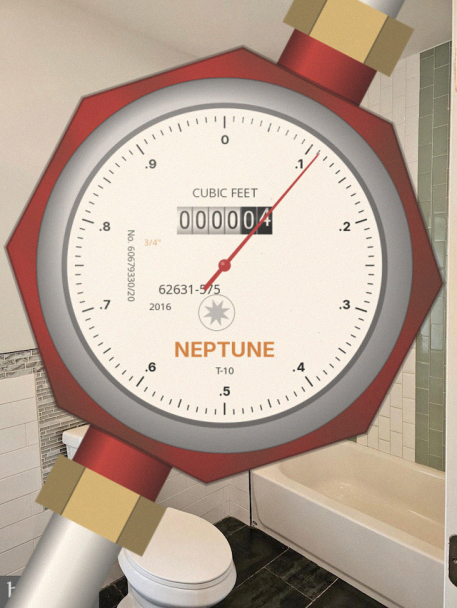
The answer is value=4.11 unit=ft³
